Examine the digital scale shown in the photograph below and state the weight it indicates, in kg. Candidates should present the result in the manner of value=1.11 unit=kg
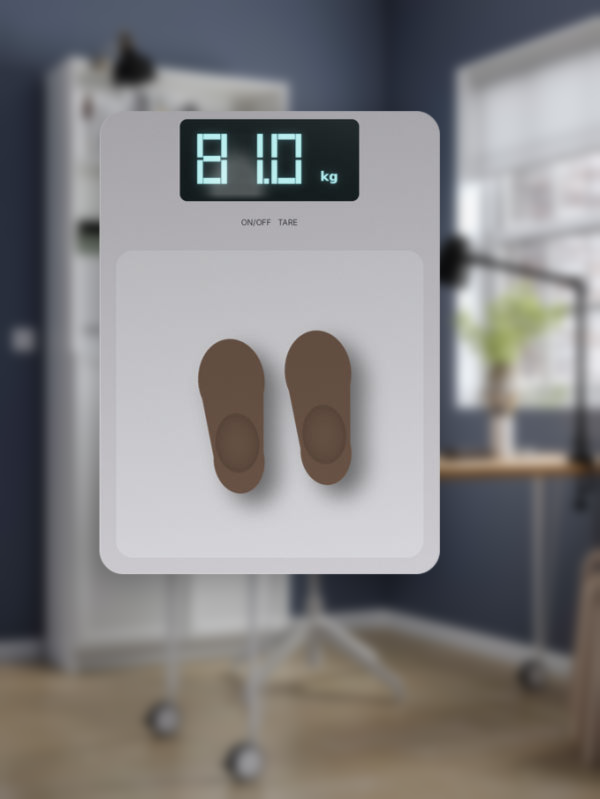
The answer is value=81.0 unit=kg
